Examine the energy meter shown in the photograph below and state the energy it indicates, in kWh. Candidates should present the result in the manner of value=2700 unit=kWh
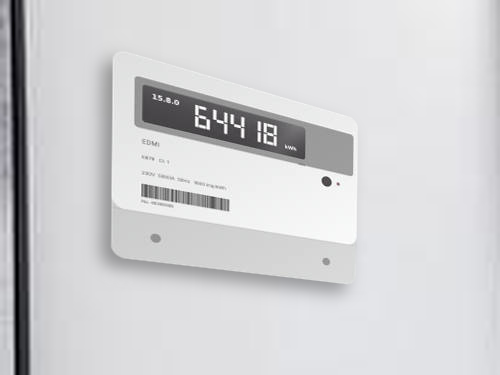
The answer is value=64418 unit=kWh
